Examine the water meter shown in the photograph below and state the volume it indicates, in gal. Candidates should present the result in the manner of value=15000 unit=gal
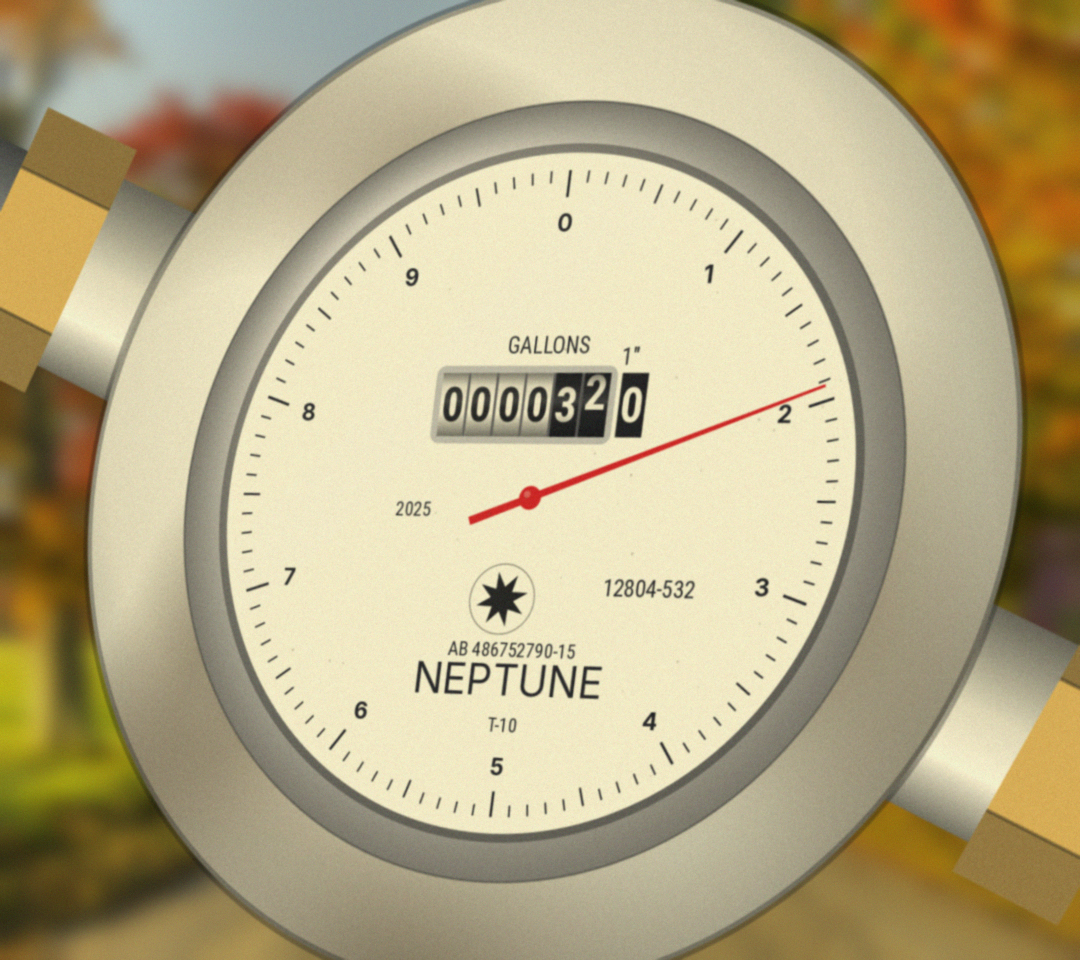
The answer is value=321.9 unit=gal
